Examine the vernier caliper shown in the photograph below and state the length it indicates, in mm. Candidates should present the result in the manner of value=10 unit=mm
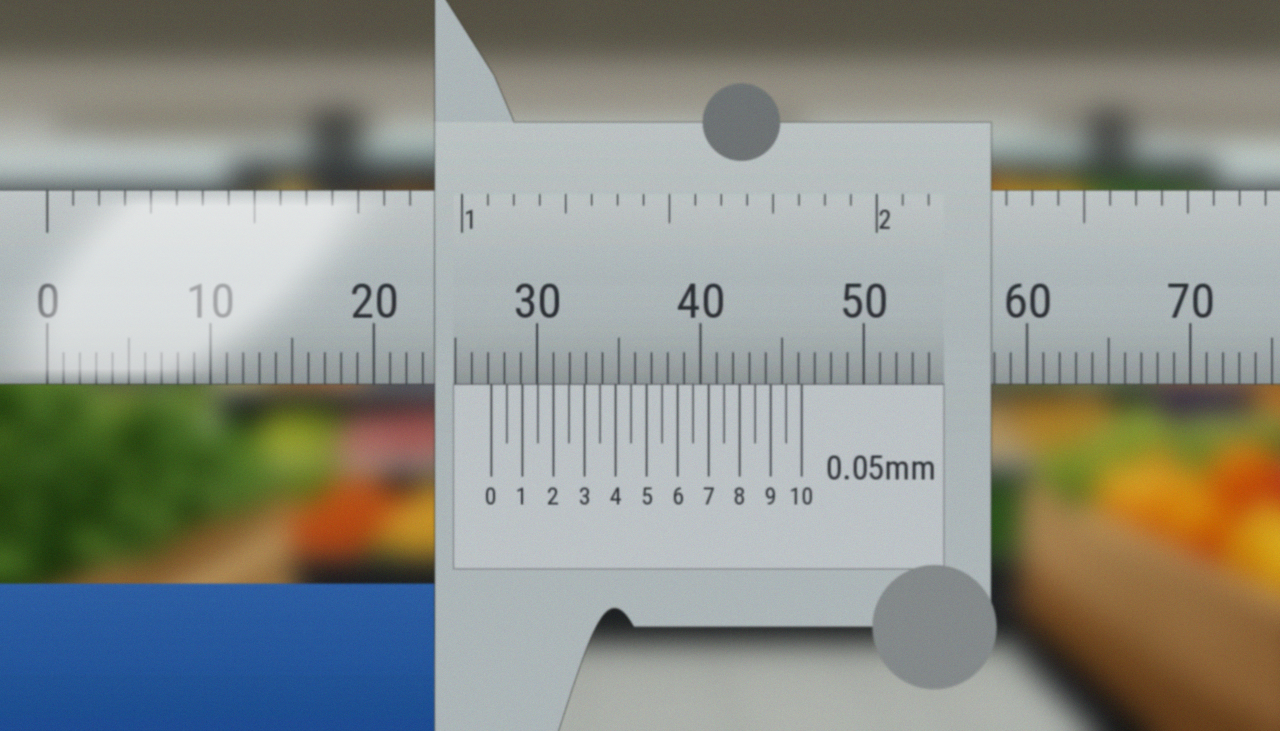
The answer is value=27.2 unit=mm
